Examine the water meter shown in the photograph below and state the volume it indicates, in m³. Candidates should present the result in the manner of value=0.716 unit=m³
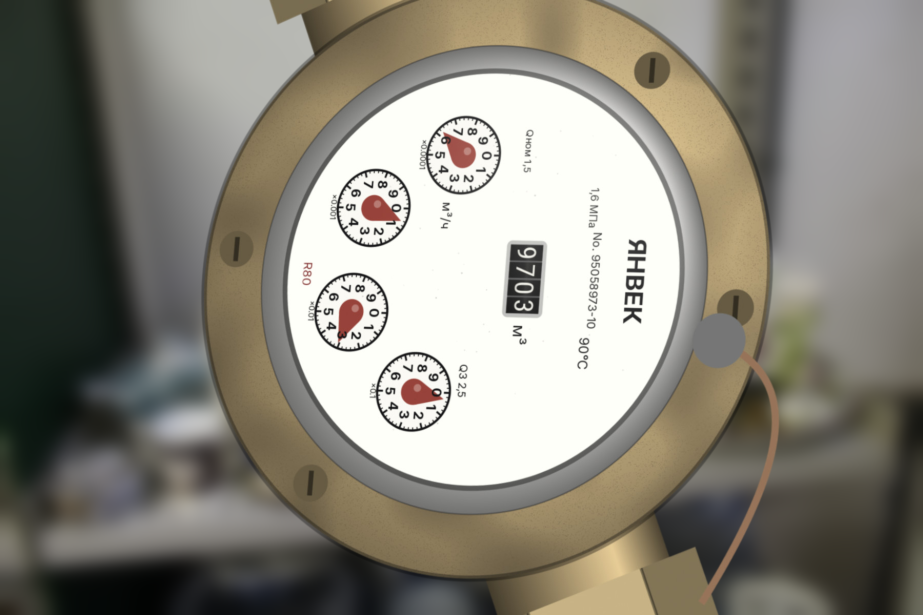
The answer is value=9703.0306 unit=m³
